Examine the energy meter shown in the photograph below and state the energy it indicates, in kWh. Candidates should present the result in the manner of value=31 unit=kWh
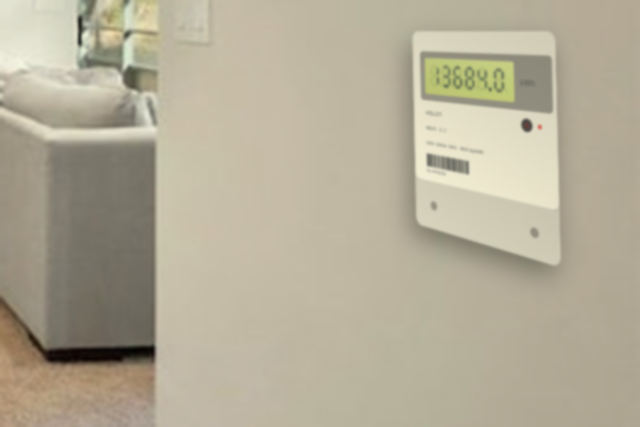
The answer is value=13684.0 unit=kWh
